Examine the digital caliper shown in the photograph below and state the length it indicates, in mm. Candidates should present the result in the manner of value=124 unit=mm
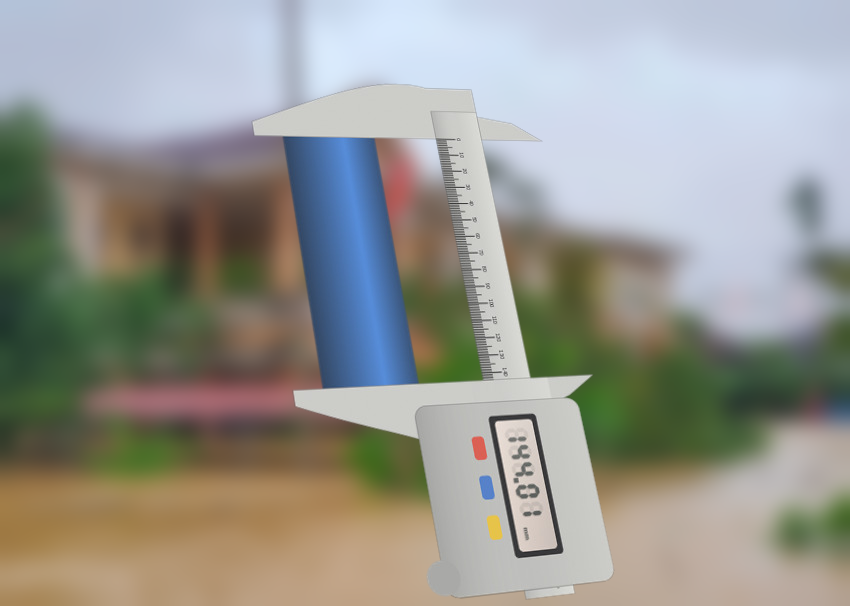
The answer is value=144.01 unit=mm
